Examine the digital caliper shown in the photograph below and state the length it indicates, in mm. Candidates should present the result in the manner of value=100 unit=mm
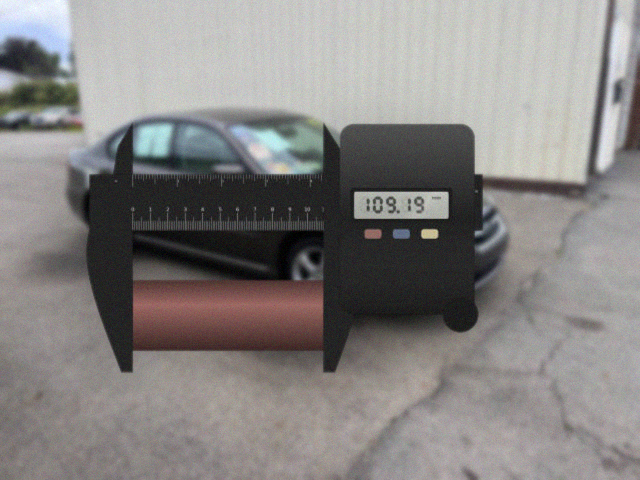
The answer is value=109.19 unit=mm
